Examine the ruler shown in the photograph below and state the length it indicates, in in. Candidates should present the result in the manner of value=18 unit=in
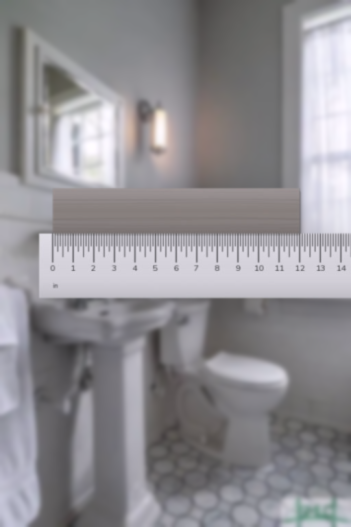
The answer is value=12 unit=in
